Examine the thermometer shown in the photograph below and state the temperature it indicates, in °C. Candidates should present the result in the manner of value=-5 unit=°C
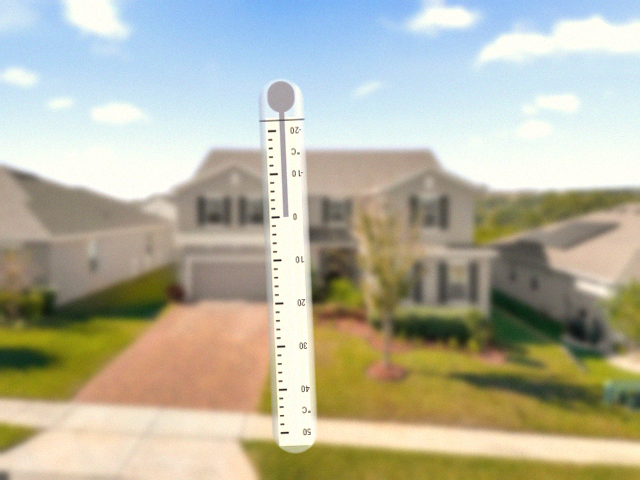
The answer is value=0 unit=°C
